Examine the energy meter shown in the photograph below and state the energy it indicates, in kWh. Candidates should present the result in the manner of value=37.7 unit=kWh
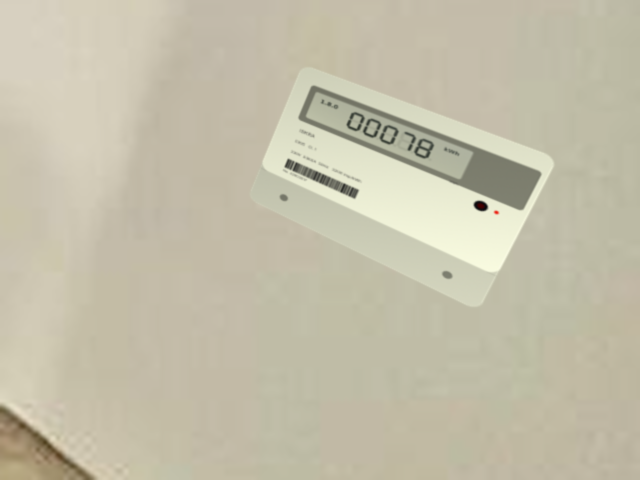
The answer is value=78 unit=kWh
